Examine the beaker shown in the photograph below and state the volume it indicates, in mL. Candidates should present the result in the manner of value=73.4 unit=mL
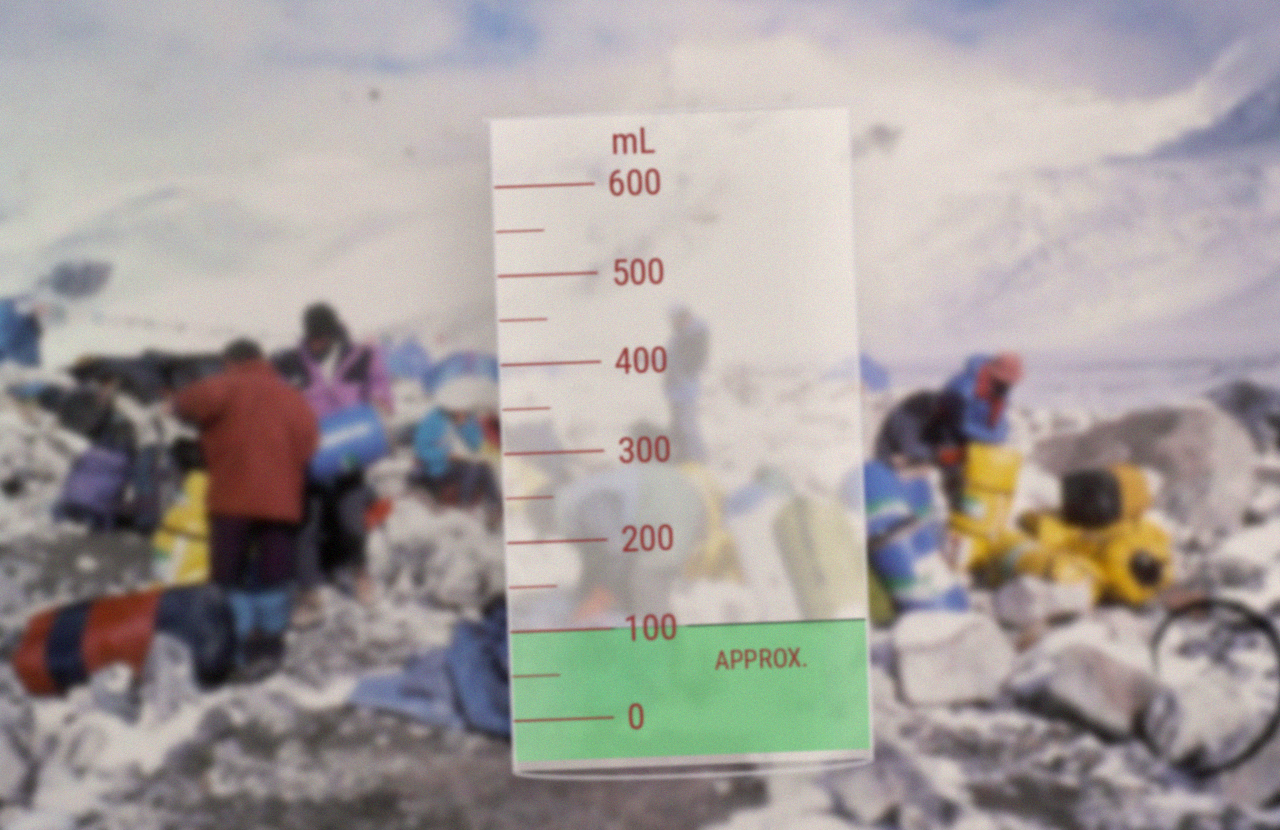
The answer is value=100 unit=mL
